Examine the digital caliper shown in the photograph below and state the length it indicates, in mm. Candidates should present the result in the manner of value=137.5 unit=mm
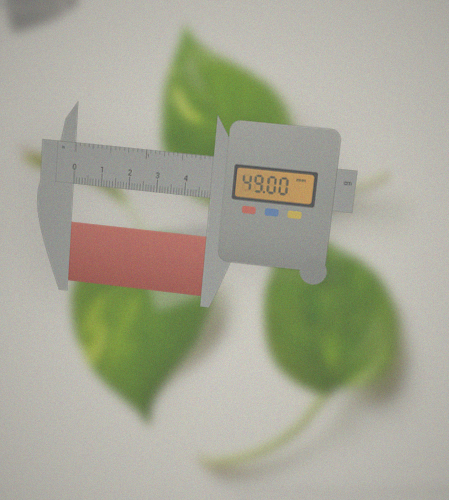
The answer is value=49.00 unit=mm
